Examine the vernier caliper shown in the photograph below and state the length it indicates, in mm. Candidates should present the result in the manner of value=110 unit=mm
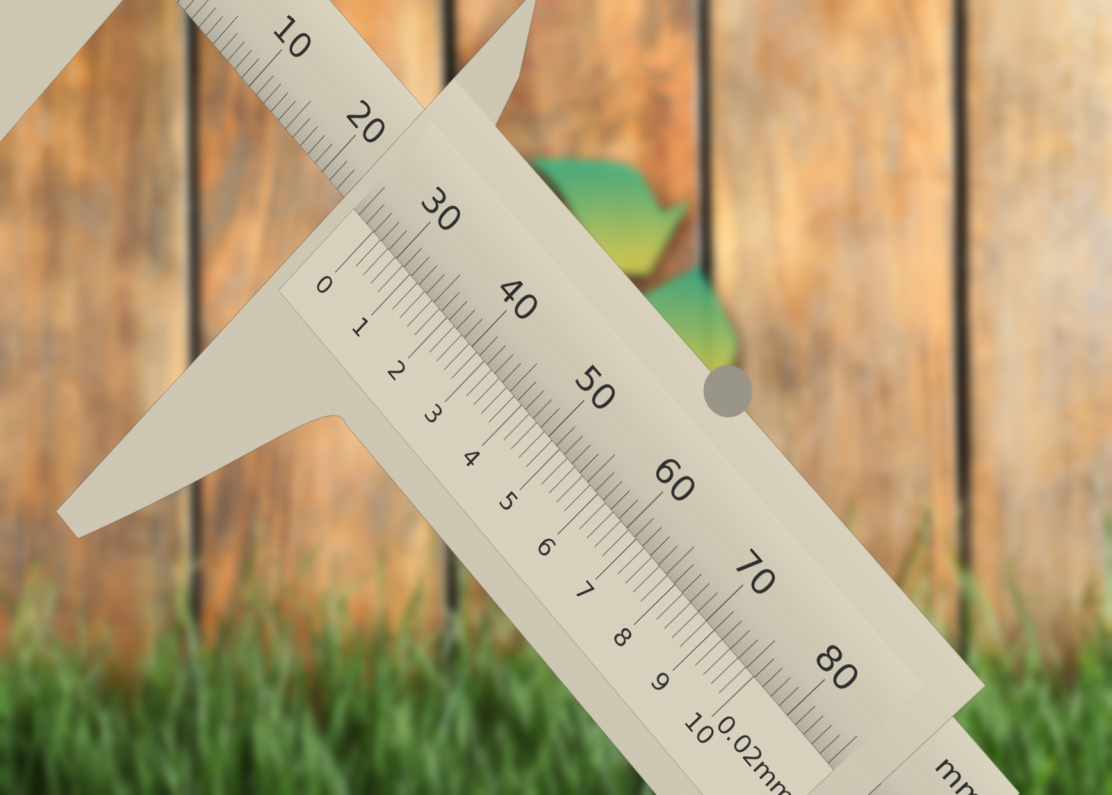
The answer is value=26.9 unit=mm
